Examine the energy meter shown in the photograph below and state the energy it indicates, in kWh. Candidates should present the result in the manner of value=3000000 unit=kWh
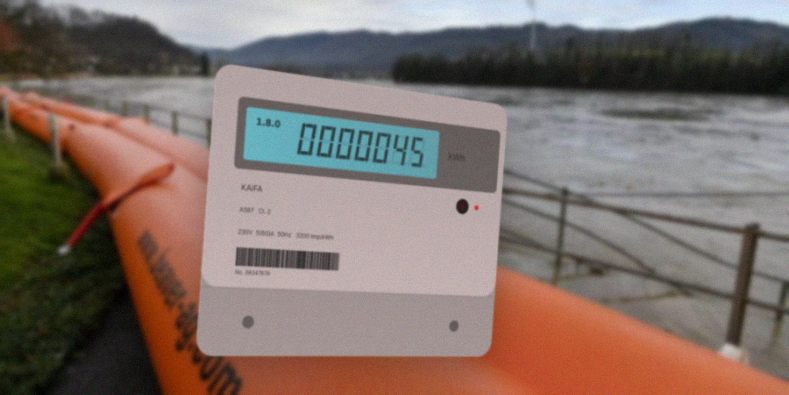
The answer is value=45 unit=kWh
